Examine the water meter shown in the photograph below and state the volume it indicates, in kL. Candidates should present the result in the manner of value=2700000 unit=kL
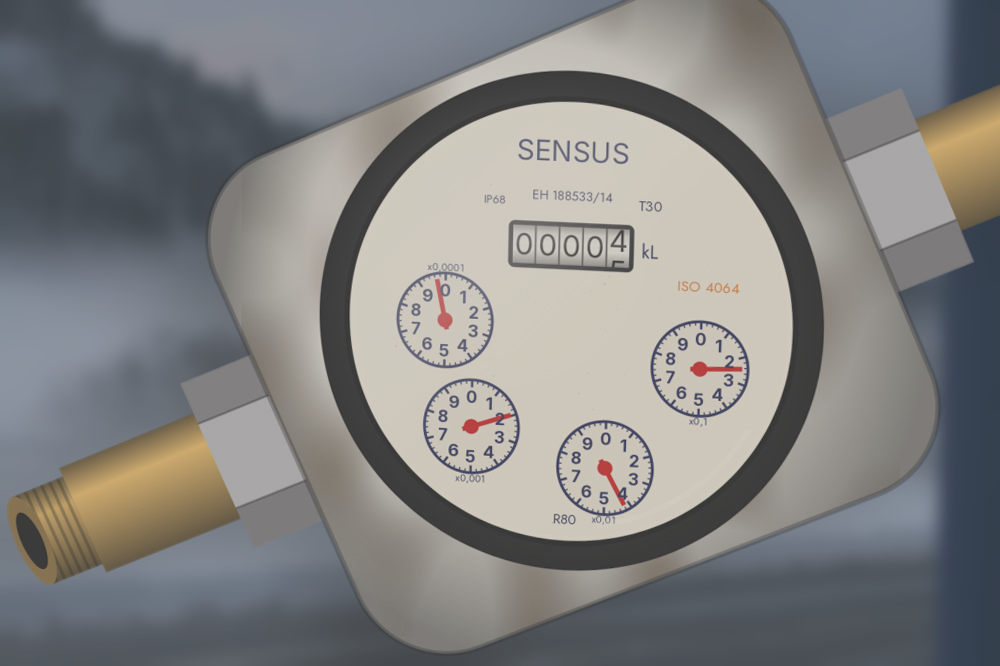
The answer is value=4.2419 unit=kL
